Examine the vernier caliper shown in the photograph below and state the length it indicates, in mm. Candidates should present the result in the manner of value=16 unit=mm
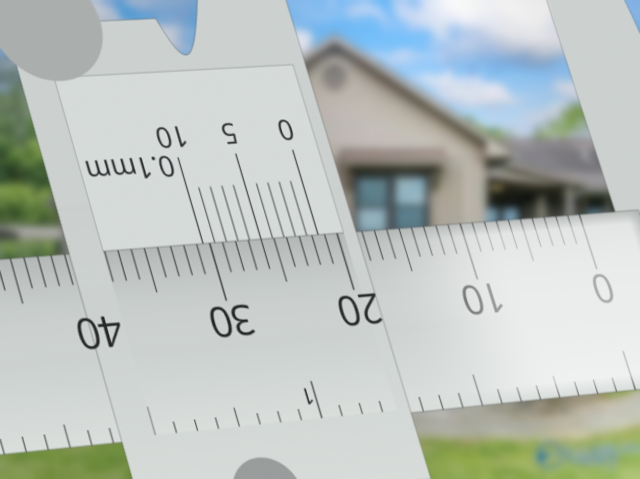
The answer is value=21.5 unit=mm
